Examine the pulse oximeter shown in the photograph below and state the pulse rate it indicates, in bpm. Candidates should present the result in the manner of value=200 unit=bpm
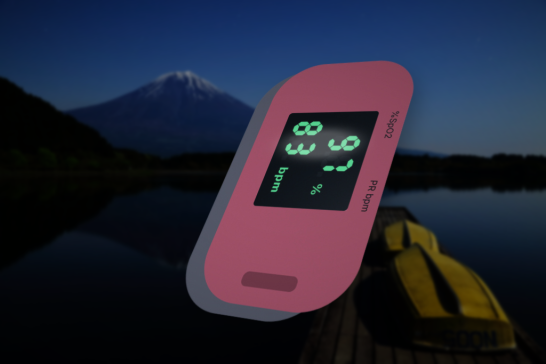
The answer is value=83 unit=bpm
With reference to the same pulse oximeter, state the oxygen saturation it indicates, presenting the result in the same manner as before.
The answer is value=97 unit=%
